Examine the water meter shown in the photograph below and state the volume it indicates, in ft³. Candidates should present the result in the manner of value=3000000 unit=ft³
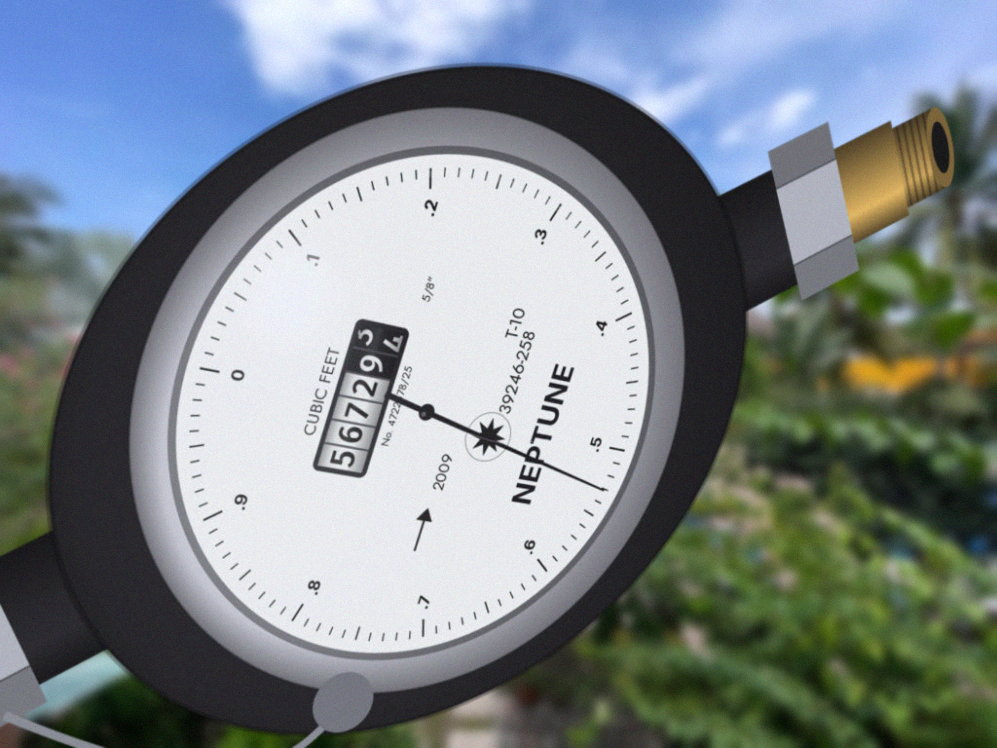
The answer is value=567293.53 unit=ft³
